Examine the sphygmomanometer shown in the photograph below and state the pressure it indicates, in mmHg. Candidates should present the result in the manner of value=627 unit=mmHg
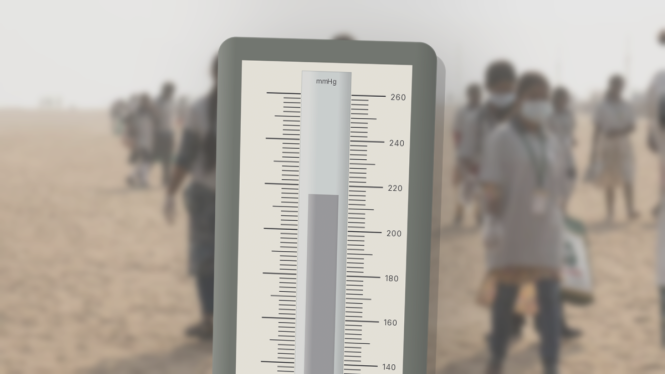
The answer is value=216 unit=mmHg
